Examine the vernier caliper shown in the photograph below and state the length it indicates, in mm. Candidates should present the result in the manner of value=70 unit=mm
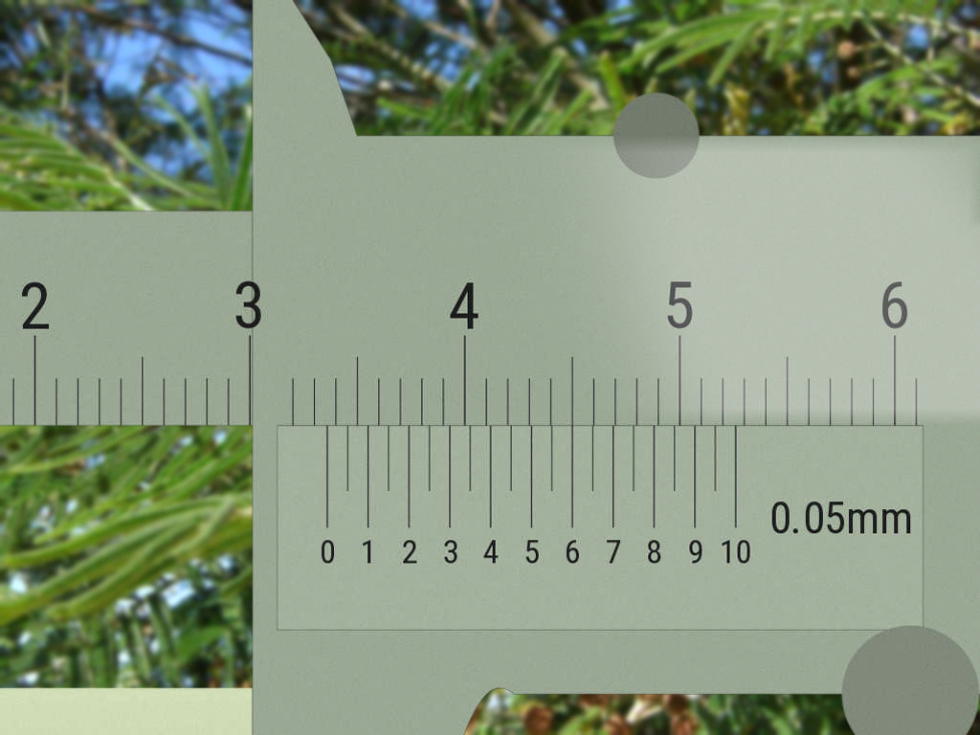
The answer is value=33.60 unit=mm
